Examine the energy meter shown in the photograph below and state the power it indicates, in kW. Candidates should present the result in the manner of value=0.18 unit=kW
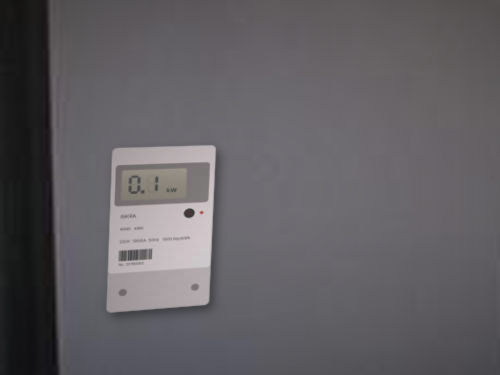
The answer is value=0.1 unit=kW
